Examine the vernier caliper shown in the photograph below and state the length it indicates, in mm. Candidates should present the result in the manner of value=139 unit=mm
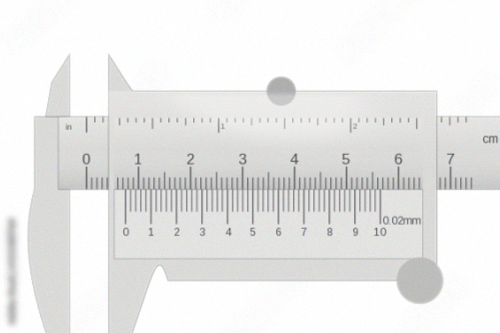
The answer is value=7.5 unit=mm
